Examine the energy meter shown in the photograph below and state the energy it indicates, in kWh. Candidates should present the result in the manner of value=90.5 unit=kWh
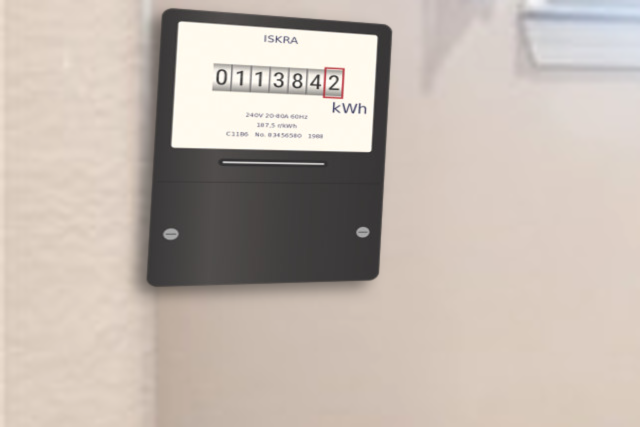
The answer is value=11384.2 unit=kWh
